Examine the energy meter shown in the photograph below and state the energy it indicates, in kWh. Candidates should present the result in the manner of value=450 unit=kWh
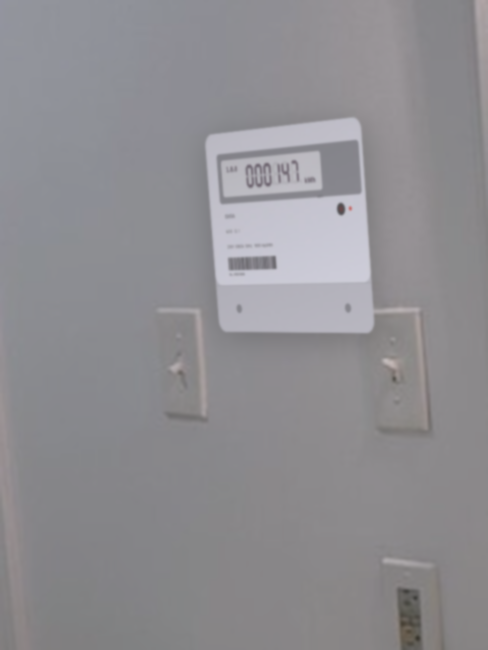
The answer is value=147 unit=kWh
